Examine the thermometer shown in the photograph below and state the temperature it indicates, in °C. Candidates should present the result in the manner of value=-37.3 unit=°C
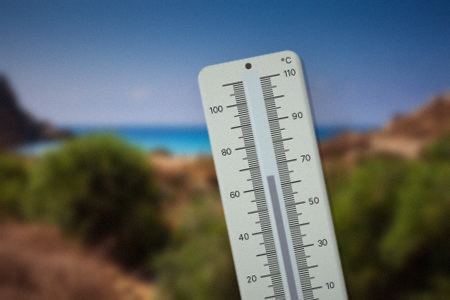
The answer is value=65 unit=°C
